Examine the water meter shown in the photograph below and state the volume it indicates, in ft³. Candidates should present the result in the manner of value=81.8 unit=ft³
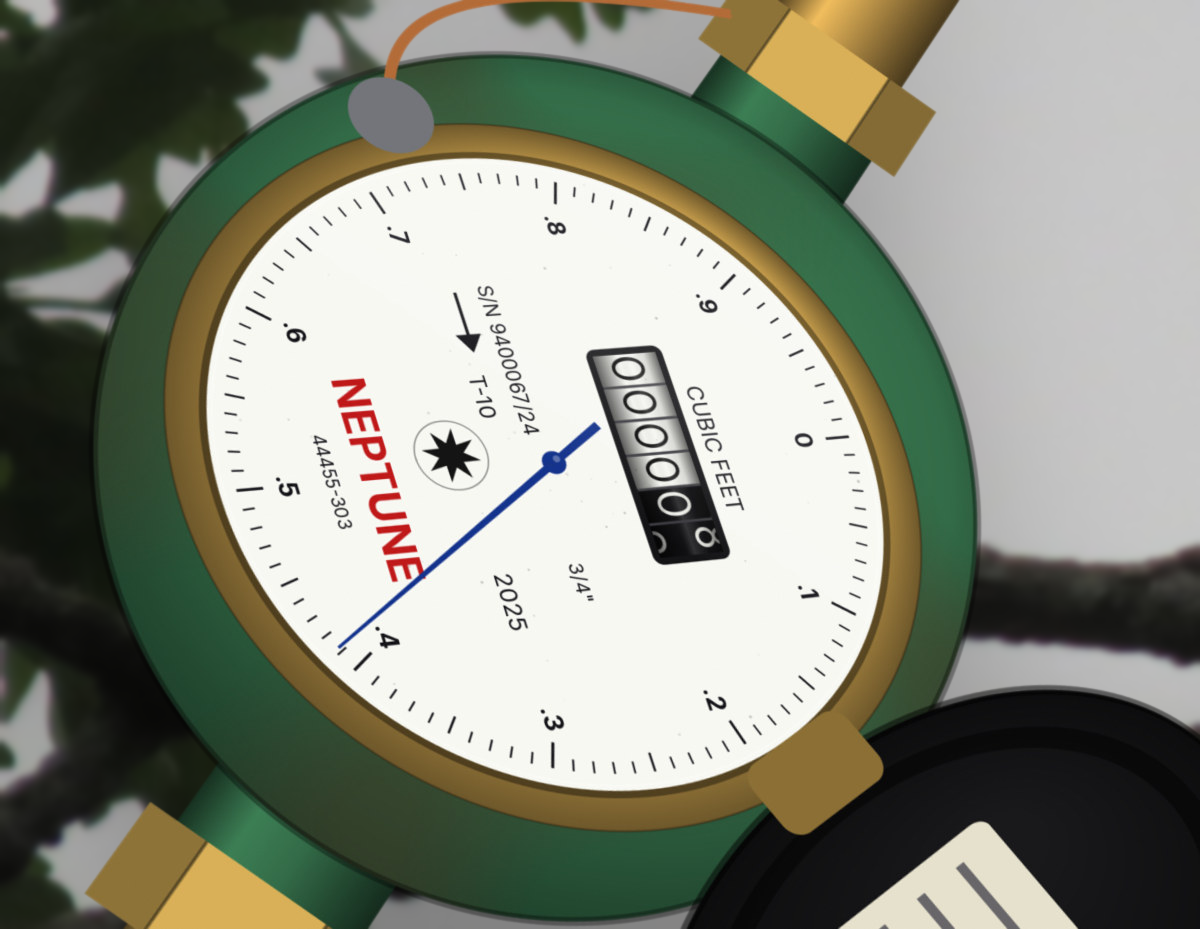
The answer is value=8.41 unit=ft³
